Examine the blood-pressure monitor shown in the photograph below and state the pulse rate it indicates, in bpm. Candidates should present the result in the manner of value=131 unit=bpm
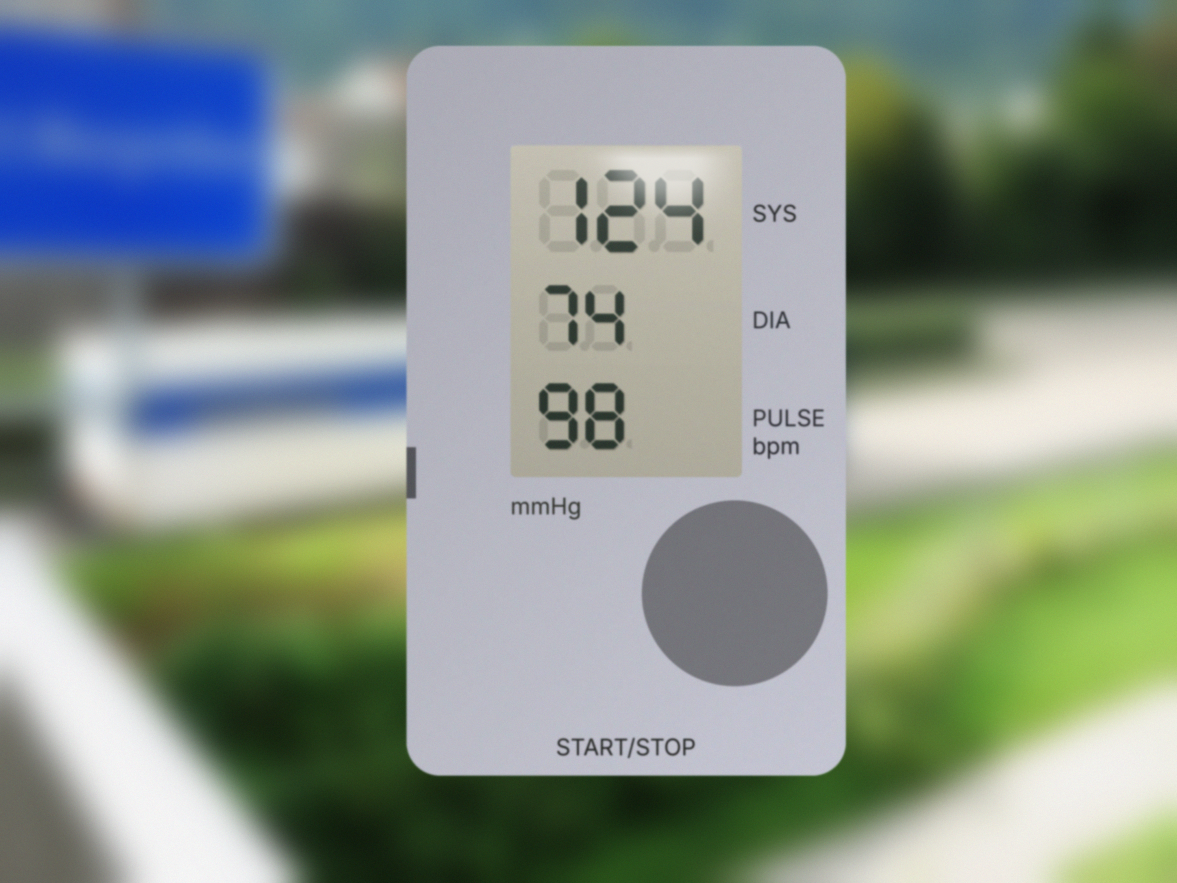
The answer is value=98 unit=bpm
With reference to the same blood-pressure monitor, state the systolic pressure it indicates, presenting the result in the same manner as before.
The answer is value=124 unit=mmHg
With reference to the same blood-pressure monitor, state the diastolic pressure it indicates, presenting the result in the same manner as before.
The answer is value=74 unit=mmHg
